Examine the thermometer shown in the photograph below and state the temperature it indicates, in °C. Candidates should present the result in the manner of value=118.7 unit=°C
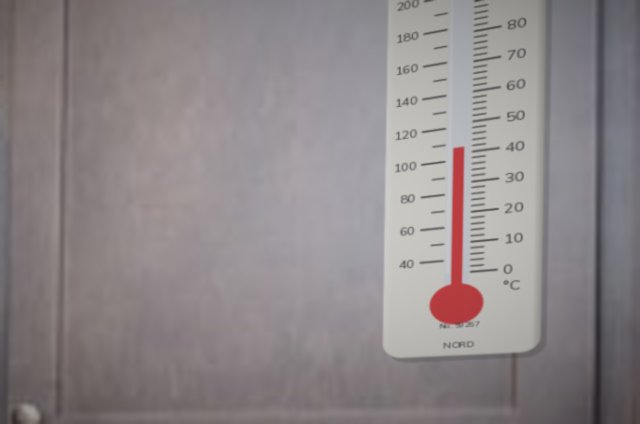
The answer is value=42 unit=°C
